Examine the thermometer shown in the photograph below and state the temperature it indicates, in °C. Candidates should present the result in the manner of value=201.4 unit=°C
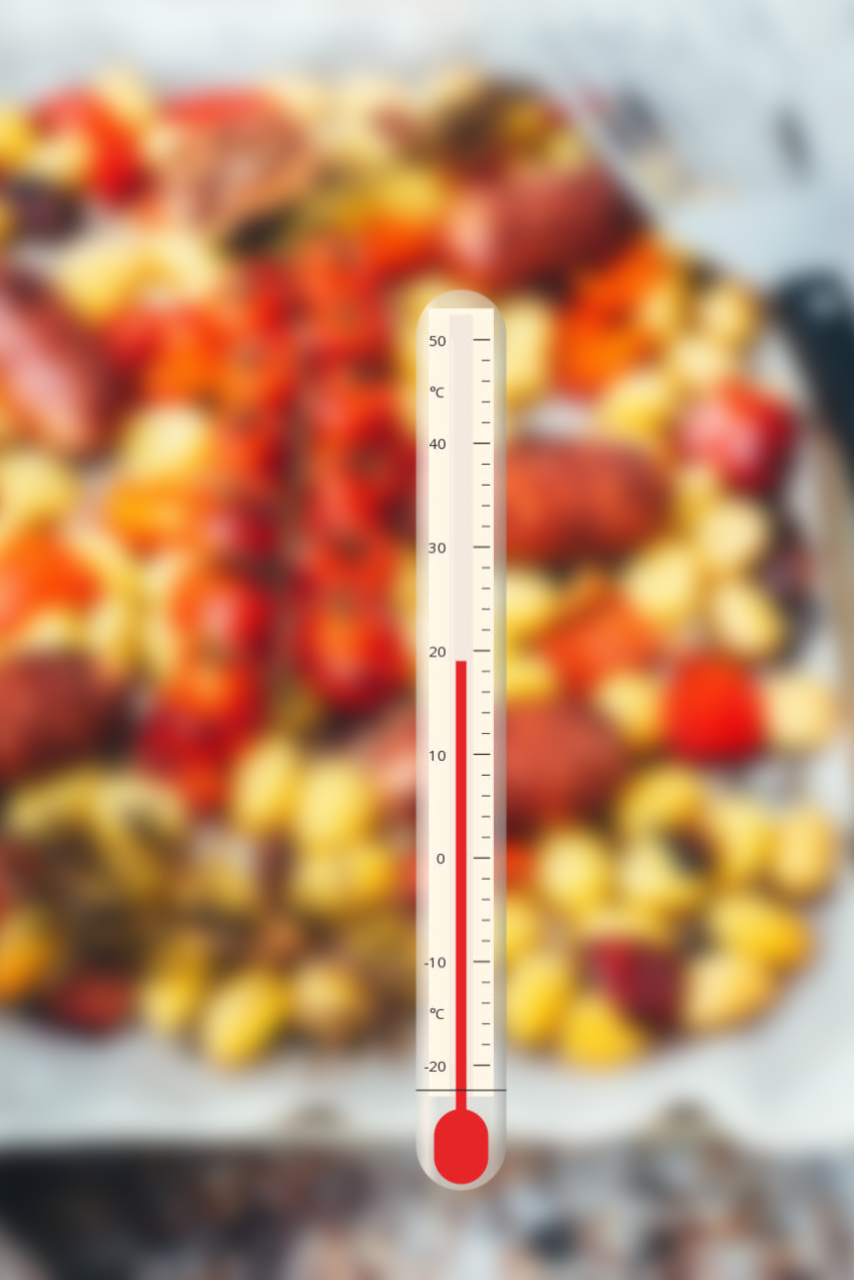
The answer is value=19 unit=°C
